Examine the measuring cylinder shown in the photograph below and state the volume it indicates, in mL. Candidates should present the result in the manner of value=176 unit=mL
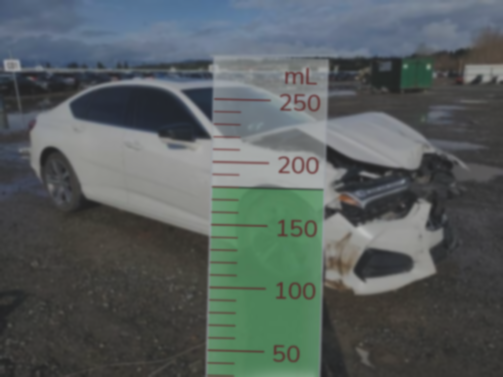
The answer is value=180 unit=mL
